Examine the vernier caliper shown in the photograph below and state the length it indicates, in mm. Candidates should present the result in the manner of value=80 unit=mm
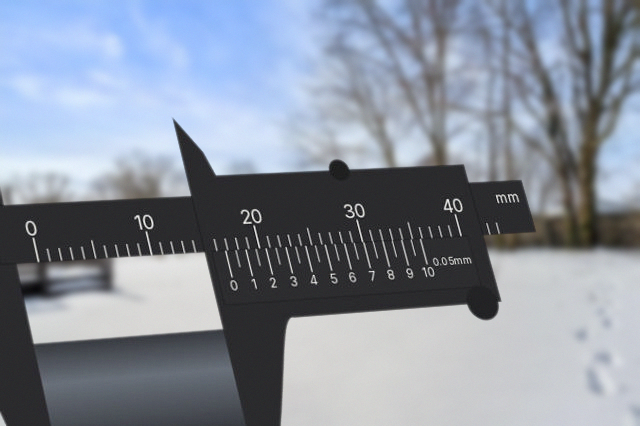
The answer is value=16.8 unit=mm
